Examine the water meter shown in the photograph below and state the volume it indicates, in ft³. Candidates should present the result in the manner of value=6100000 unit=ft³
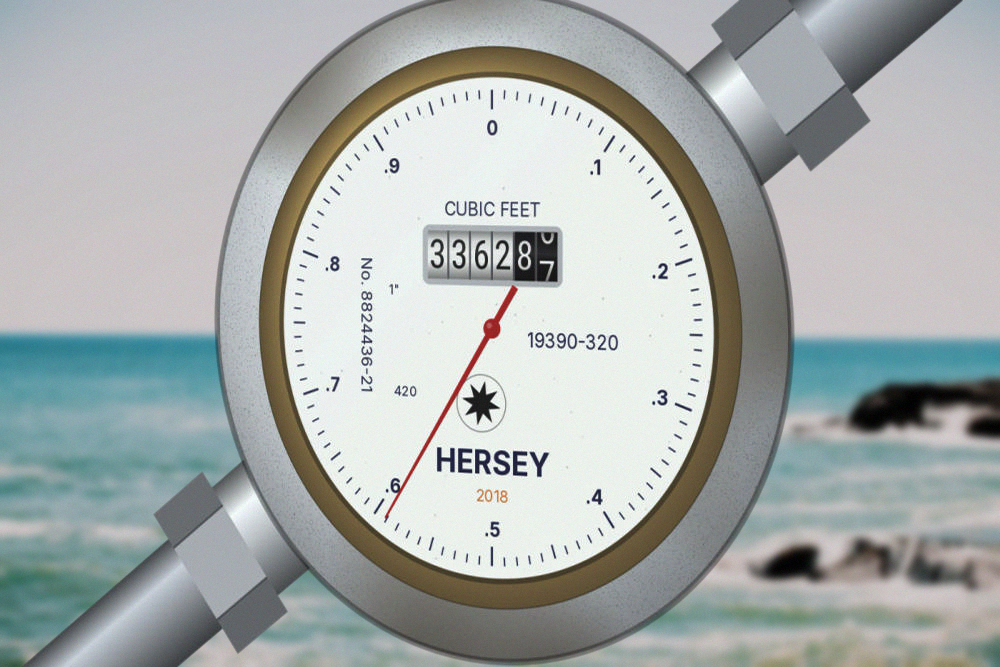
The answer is value=336286.59 unit=ft³
